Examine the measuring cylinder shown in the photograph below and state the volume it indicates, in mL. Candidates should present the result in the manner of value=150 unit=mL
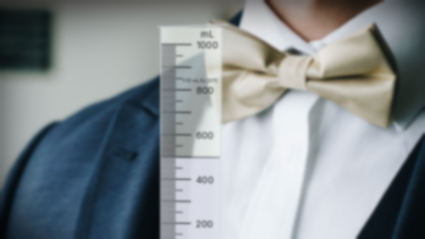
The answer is value=500 unit=mL
